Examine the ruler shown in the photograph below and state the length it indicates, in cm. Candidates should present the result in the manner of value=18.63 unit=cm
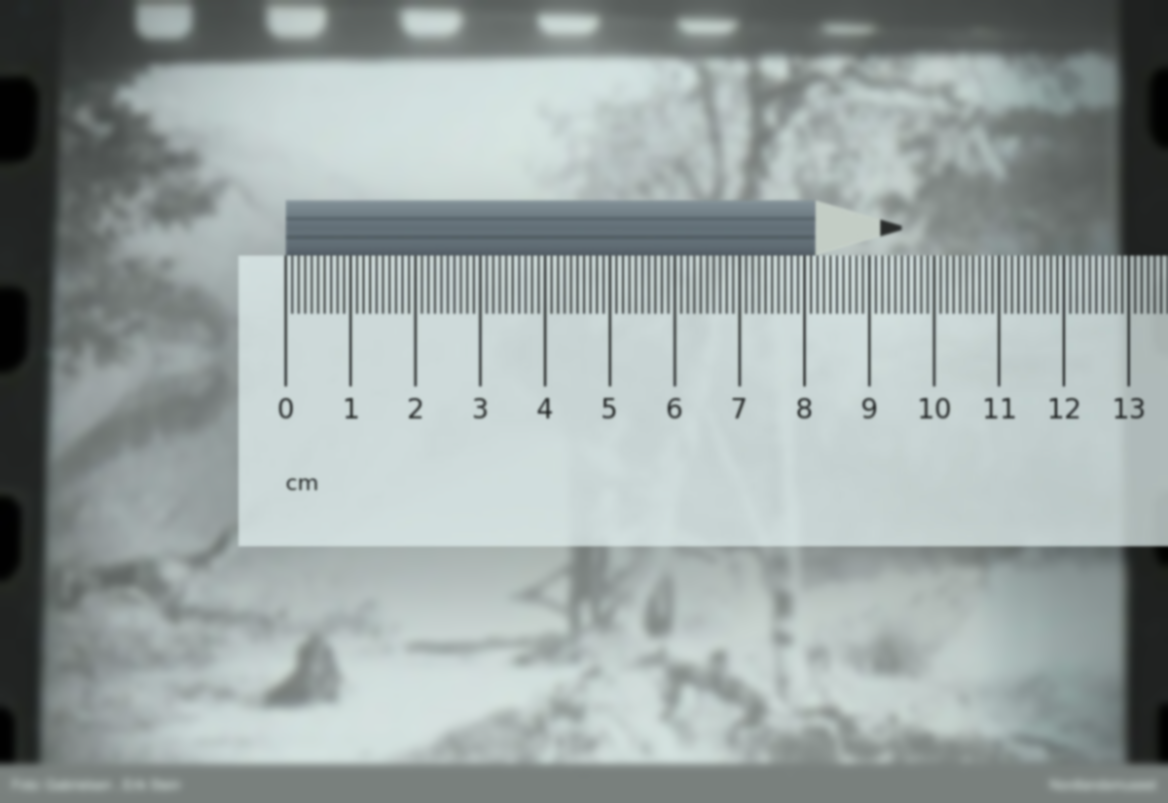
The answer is value=9.5 unit=cm
